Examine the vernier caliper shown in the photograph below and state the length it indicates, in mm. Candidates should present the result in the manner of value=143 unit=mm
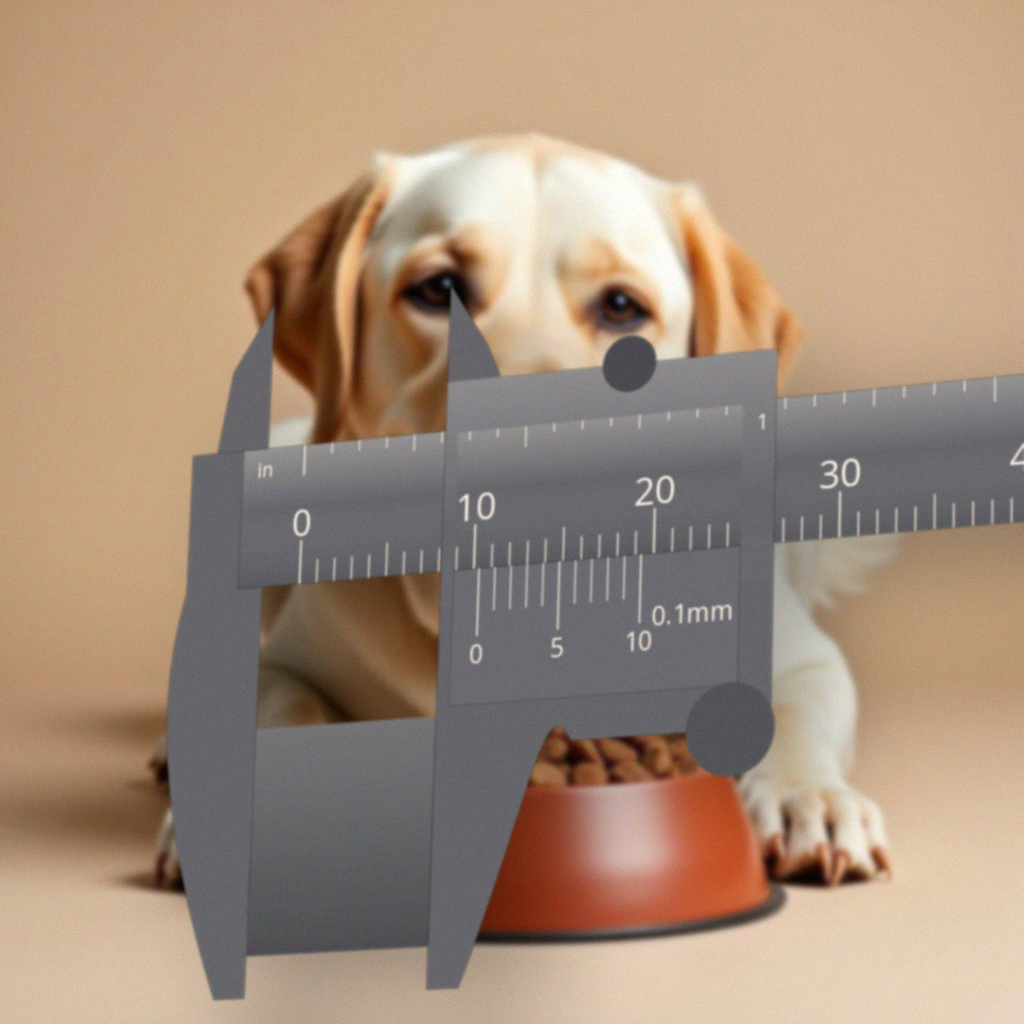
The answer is value=10.3 unit=mm
